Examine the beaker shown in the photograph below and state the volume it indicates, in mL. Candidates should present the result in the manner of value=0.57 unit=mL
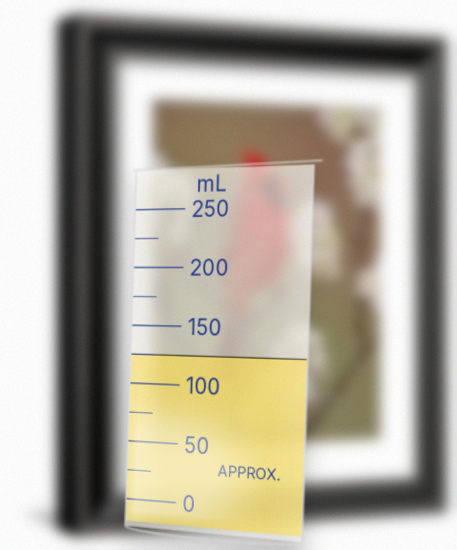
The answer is value=125 unit=mL
